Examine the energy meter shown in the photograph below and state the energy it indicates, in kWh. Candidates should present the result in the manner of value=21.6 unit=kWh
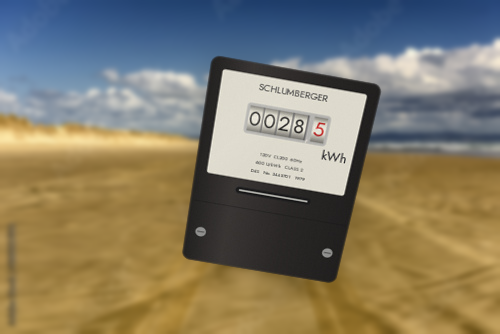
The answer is value=28.5 unit=kWh
